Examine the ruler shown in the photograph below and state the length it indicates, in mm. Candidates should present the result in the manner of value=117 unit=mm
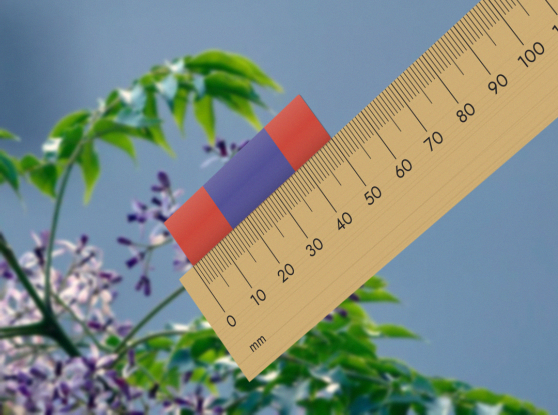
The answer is value=50 unit=mm
